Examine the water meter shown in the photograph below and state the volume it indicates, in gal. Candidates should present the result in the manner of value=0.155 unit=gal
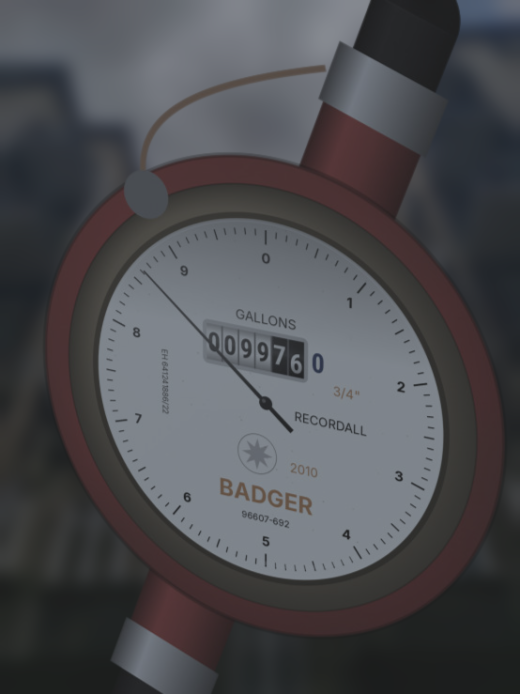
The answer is value=99758.6 unit=gal
